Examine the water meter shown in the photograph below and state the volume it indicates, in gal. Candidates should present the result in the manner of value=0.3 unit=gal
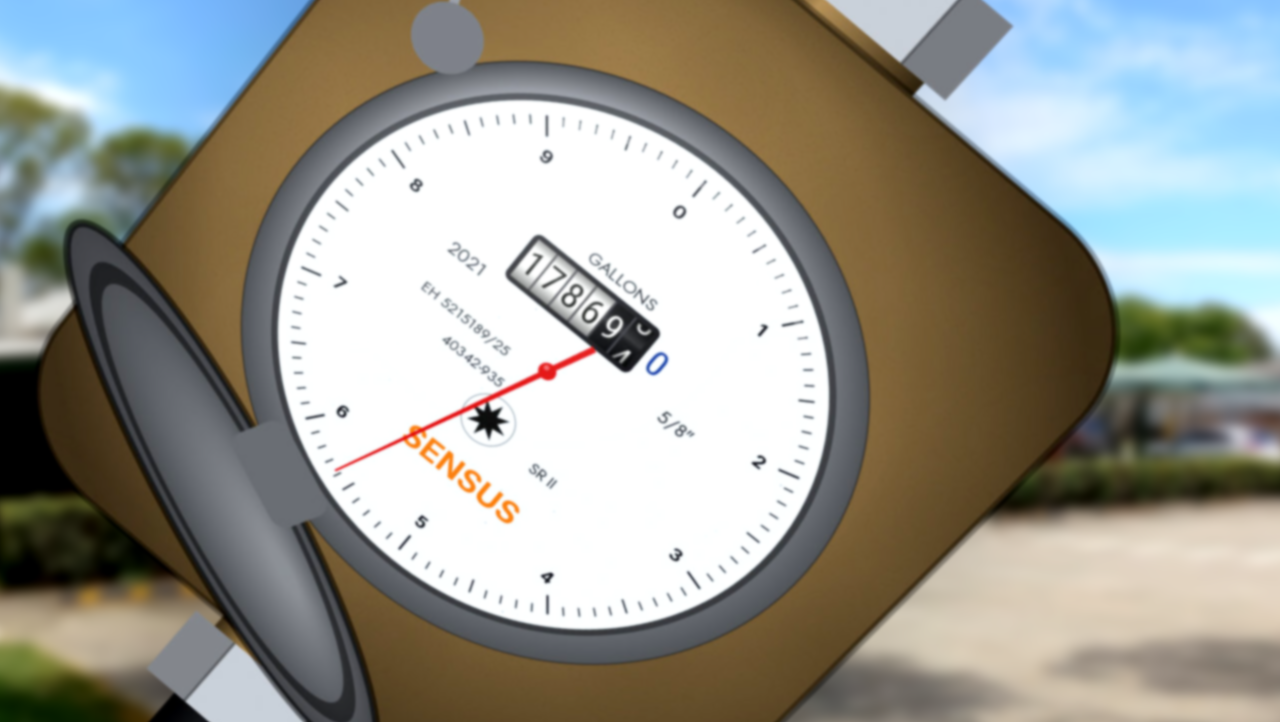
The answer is value=1786935.6 unit=gal
